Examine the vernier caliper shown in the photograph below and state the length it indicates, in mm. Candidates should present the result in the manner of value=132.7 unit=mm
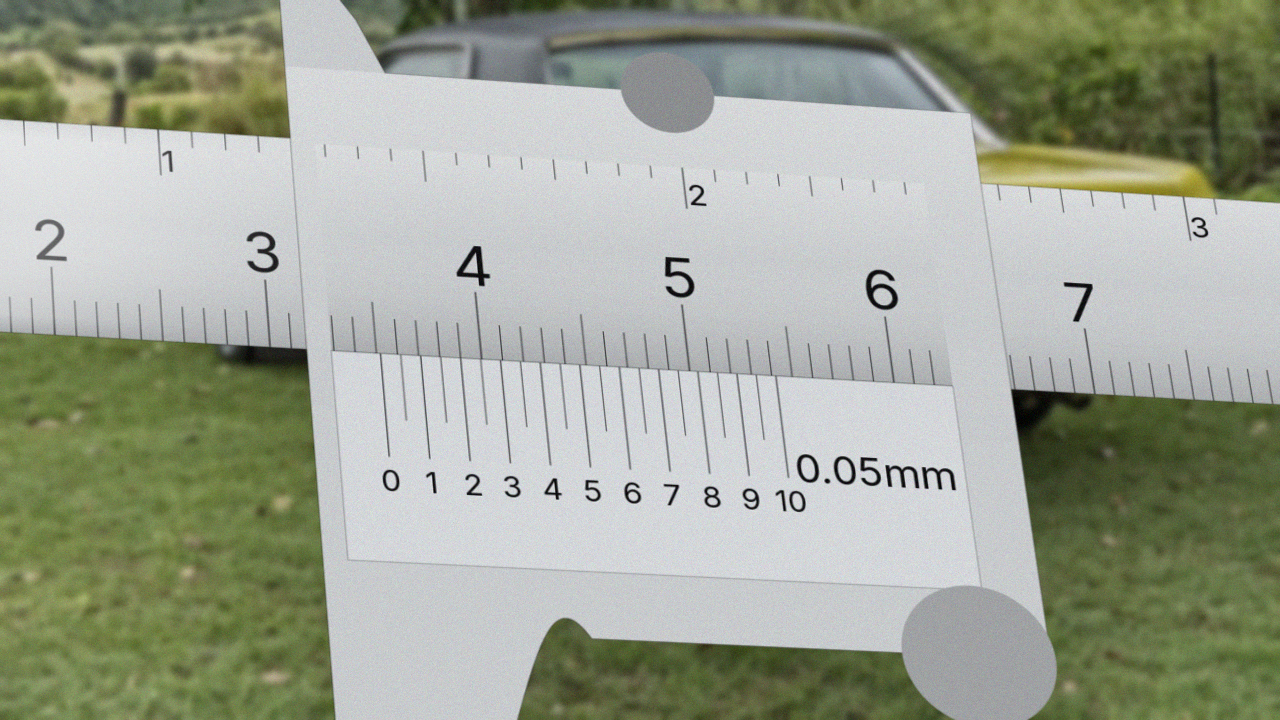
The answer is value=35.2 unit=mm
